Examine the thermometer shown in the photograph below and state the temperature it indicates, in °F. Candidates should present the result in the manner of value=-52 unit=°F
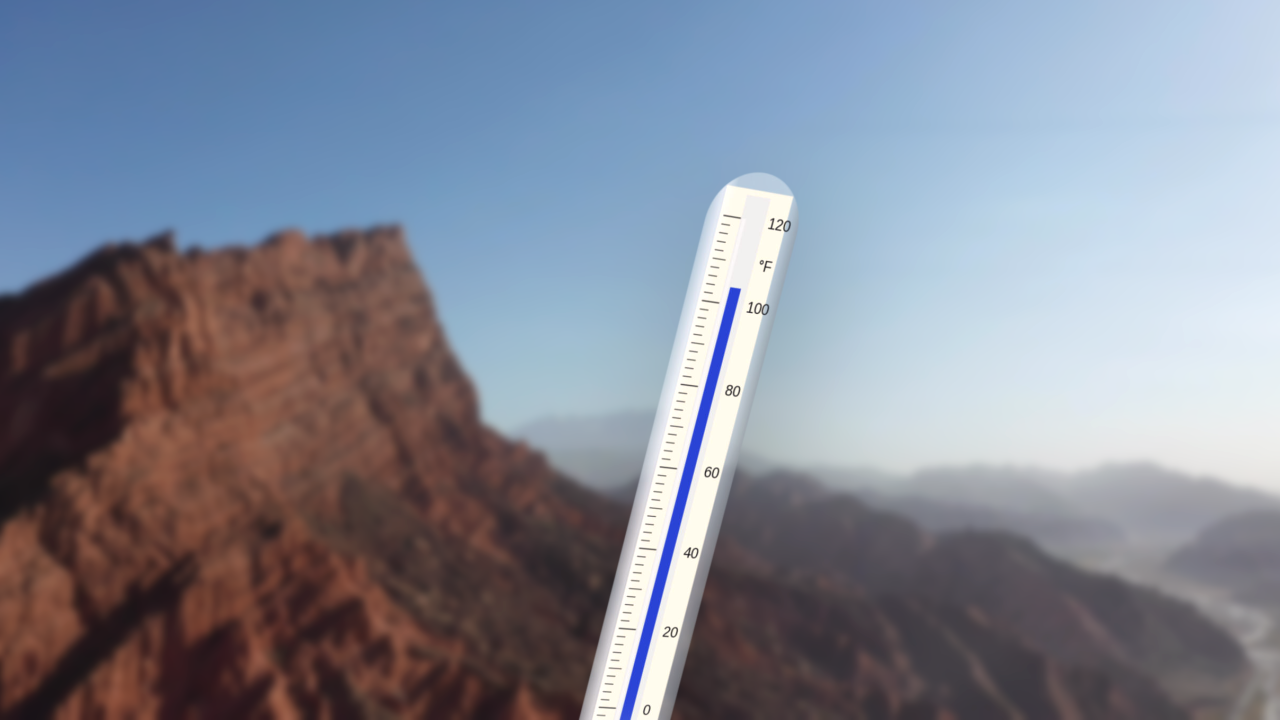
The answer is value=104 unit=°F
